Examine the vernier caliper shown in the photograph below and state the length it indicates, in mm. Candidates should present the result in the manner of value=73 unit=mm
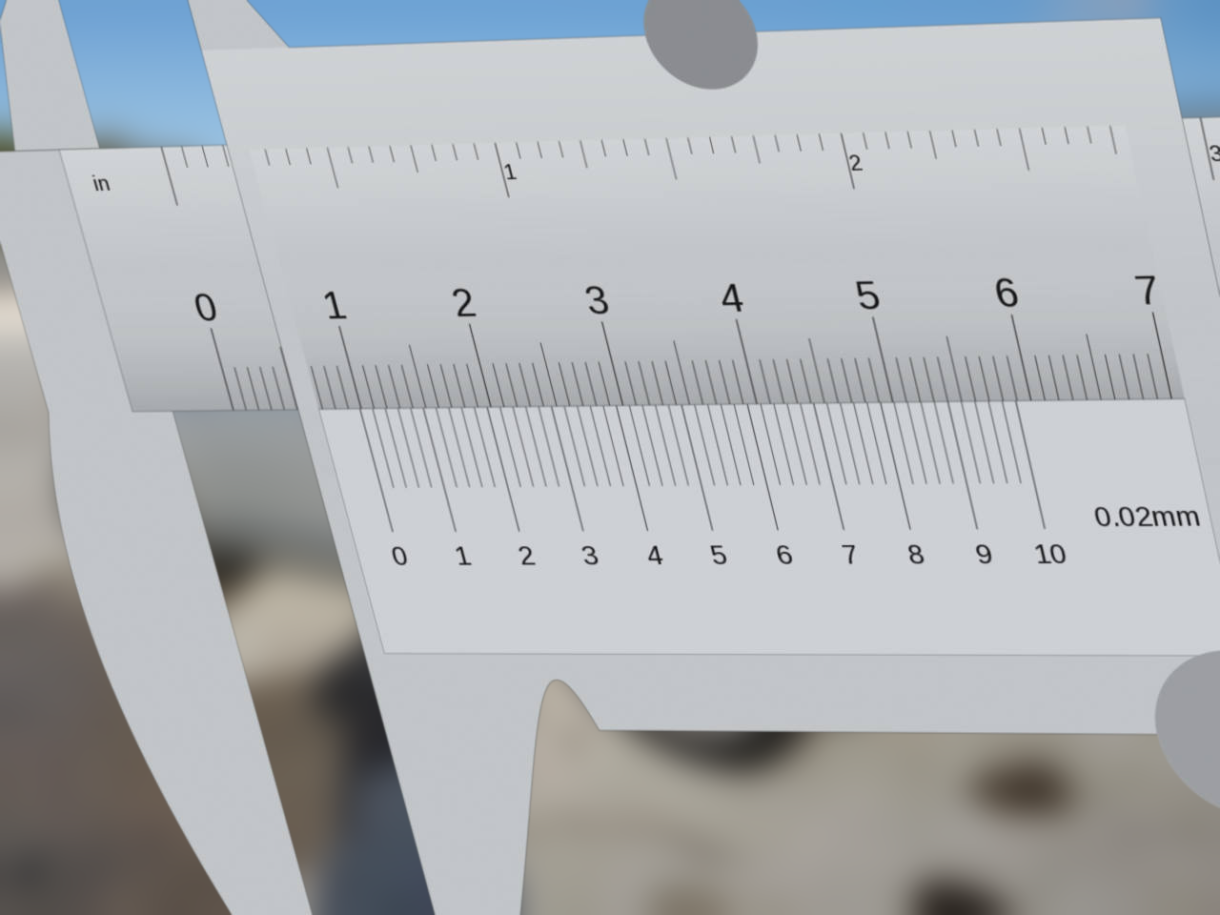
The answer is value=9.9 unit=mm
